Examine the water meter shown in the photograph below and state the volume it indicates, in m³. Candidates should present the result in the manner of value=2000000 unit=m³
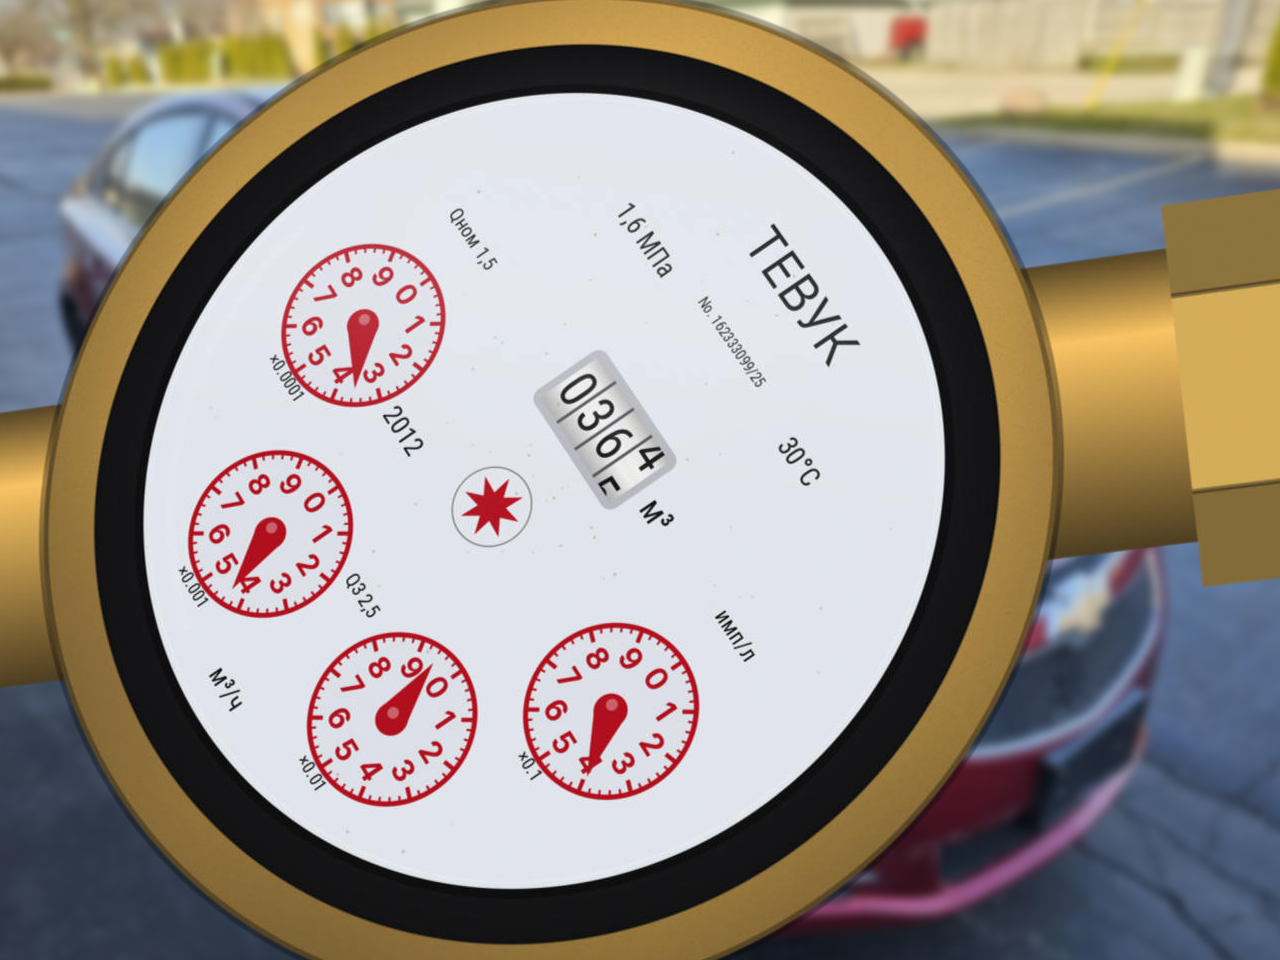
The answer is value=364.3943 unit=m³
